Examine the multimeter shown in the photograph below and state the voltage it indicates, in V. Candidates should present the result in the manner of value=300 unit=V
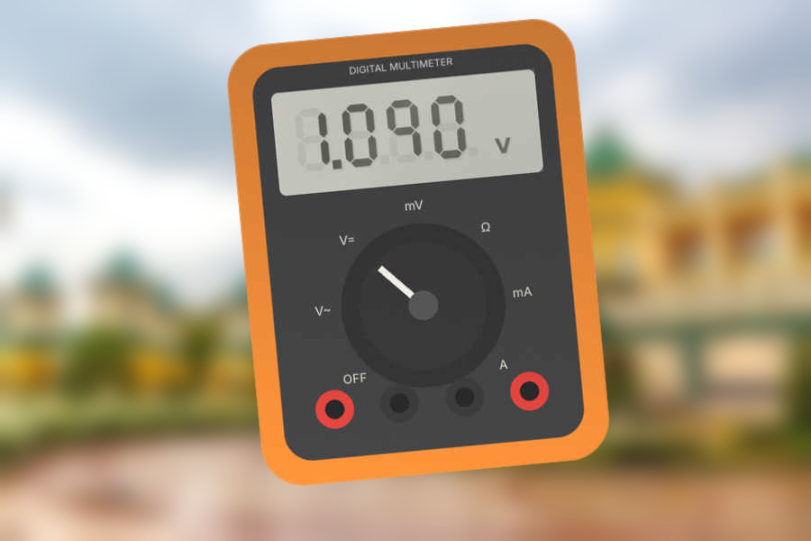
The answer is value=1.090 unit=V
